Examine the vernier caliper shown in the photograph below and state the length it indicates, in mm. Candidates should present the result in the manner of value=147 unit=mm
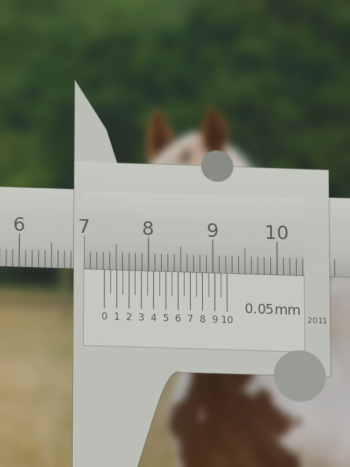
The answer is value=73.2 unit=mm
